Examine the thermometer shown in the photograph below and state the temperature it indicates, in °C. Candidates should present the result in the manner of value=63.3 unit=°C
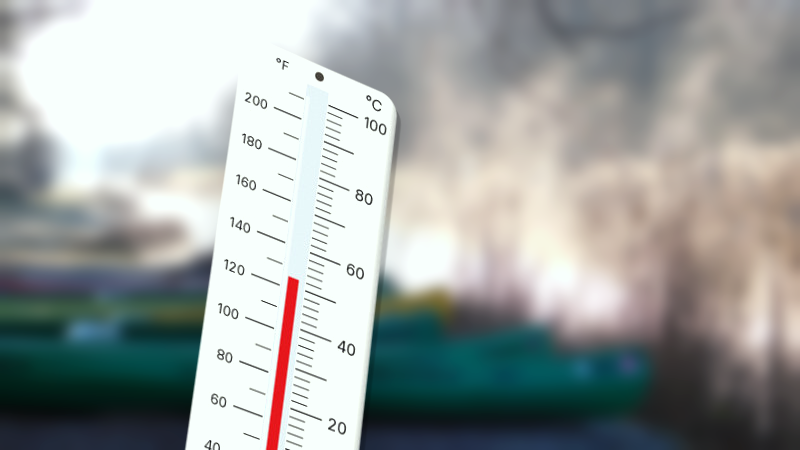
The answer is value=52 unit=°C
